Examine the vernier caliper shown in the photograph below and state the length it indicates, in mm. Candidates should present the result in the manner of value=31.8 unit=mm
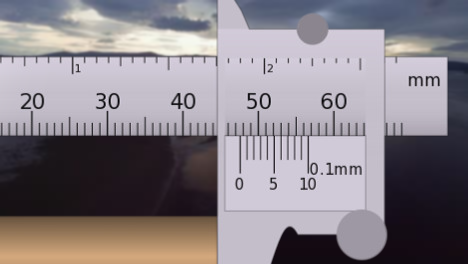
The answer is value=47.6 unit=mm
